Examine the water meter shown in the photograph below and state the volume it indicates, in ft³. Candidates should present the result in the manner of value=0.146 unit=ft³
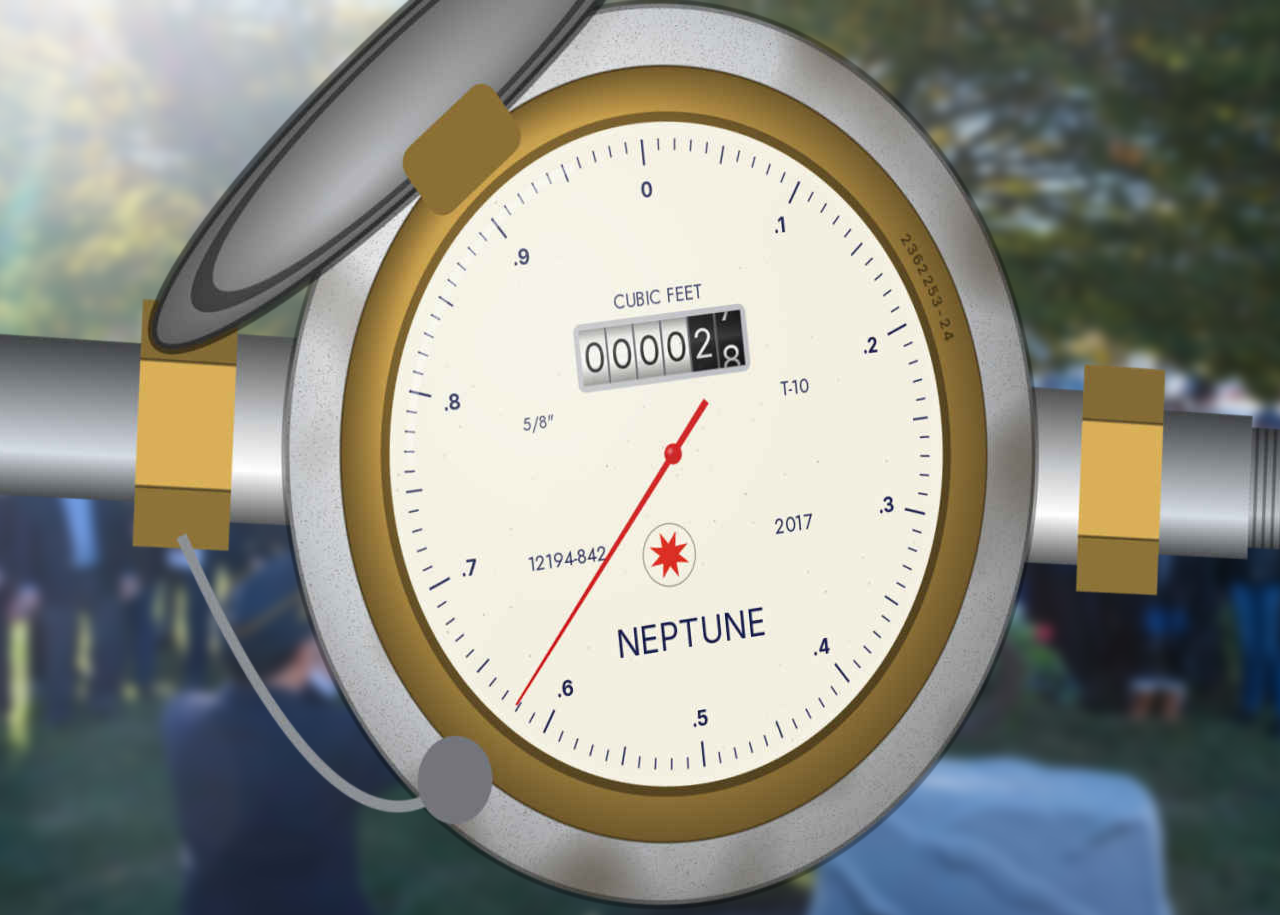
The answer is value=27.62 unit=ft³
